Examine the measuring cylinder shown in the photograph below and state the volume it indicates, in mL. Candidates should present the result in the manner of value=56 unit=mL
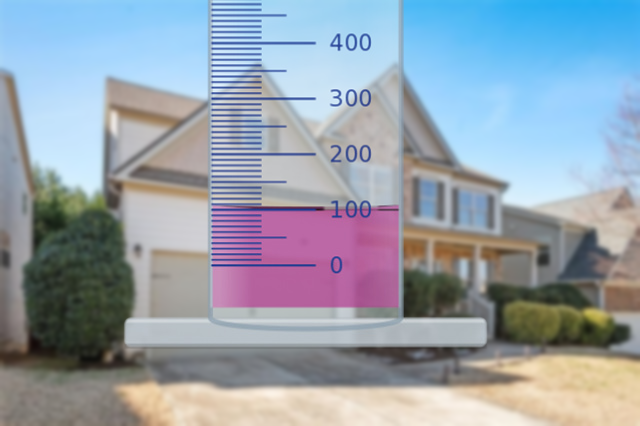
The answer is value=100 unit=mL
